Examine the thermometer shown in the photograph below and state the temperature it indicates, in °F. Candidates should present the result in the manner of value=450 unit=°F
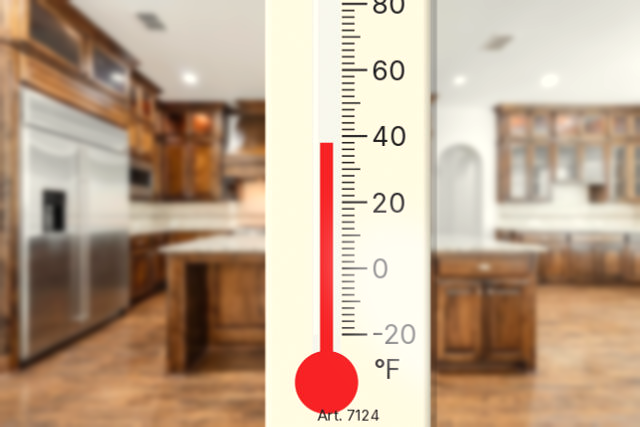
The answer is value=38 unit=°F
